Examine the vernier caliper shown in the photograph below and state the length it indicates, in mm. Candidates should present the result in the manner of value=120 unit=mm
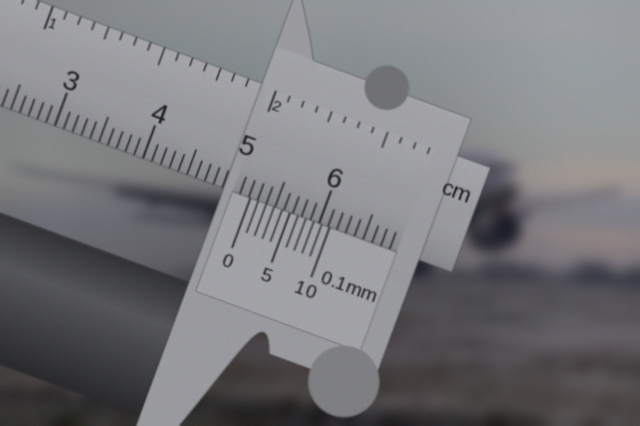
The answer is value=52.2 unit=mm
